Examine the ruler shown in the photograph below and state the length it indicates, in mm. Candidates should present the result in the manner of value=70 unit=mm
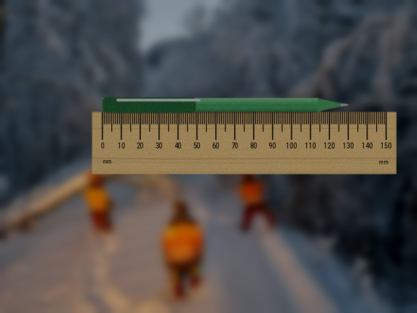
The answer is value=130 unit=mm
